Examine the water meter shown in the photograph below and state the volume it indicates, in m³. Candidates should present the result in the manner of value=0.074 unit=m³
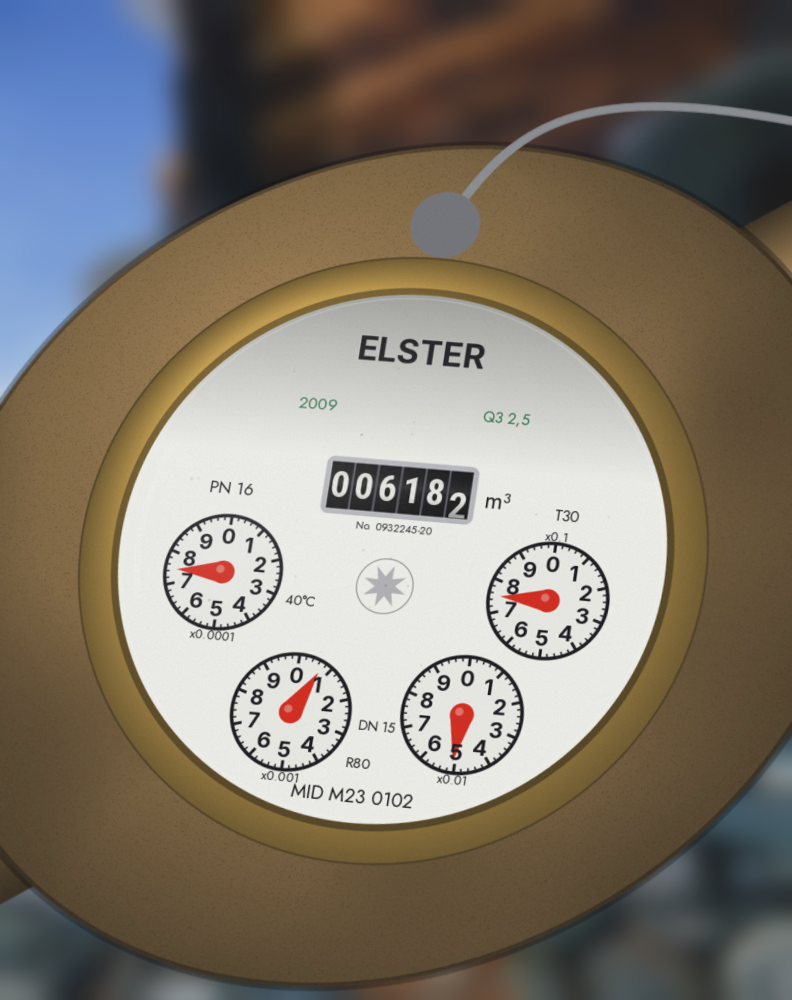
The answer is value=6181.7507 unit=m³
